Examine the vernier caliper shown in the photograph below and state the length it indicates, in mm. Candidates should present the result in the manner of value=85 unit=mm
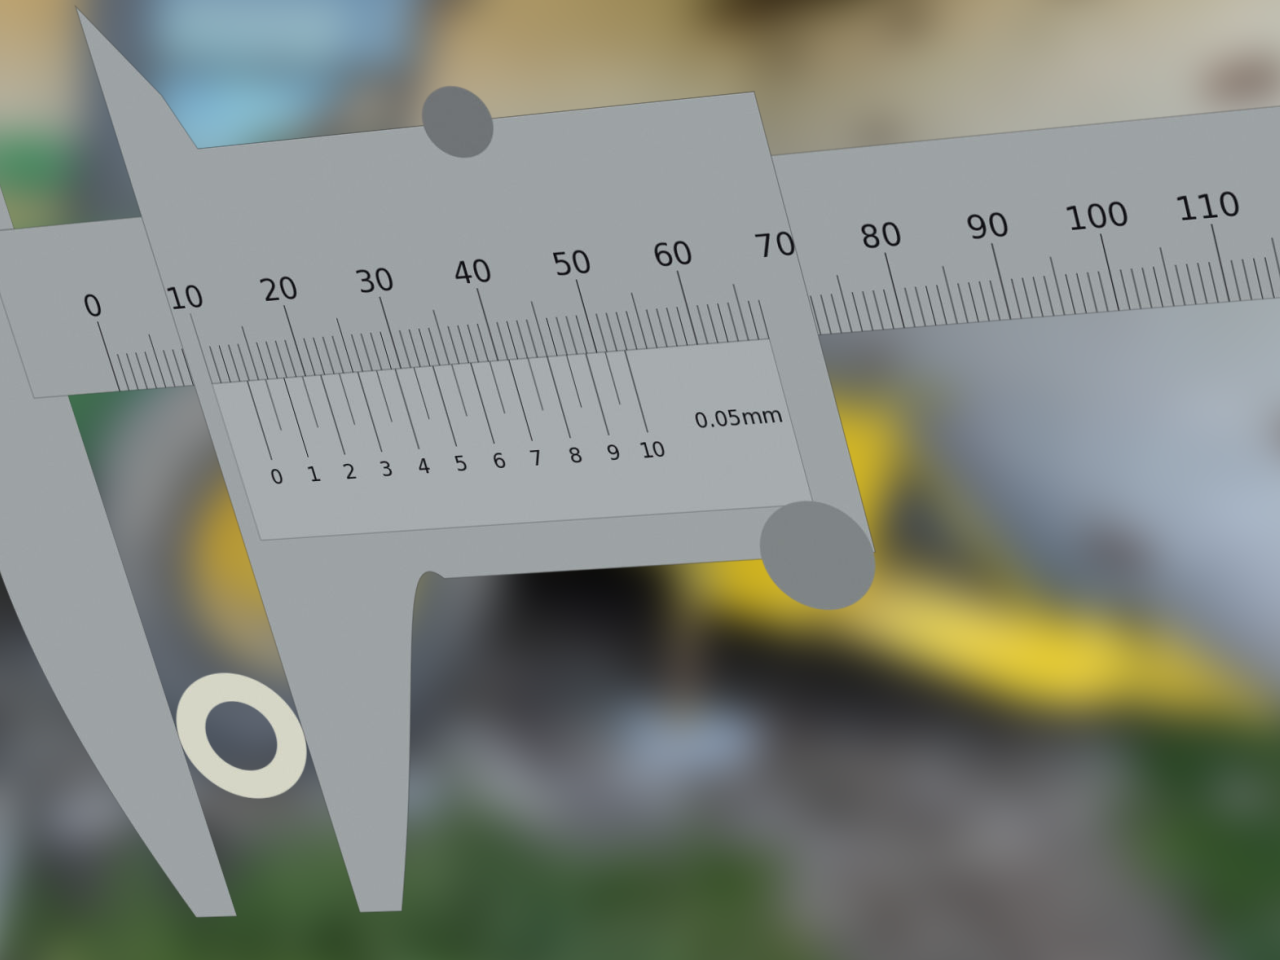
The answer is value=13.8 unit=mm
